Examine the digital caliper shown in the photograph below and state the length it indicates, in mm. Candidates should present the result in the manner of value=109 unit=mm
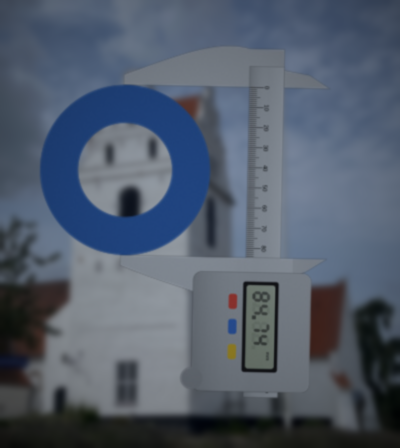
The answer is value=84.74 unit=mm
